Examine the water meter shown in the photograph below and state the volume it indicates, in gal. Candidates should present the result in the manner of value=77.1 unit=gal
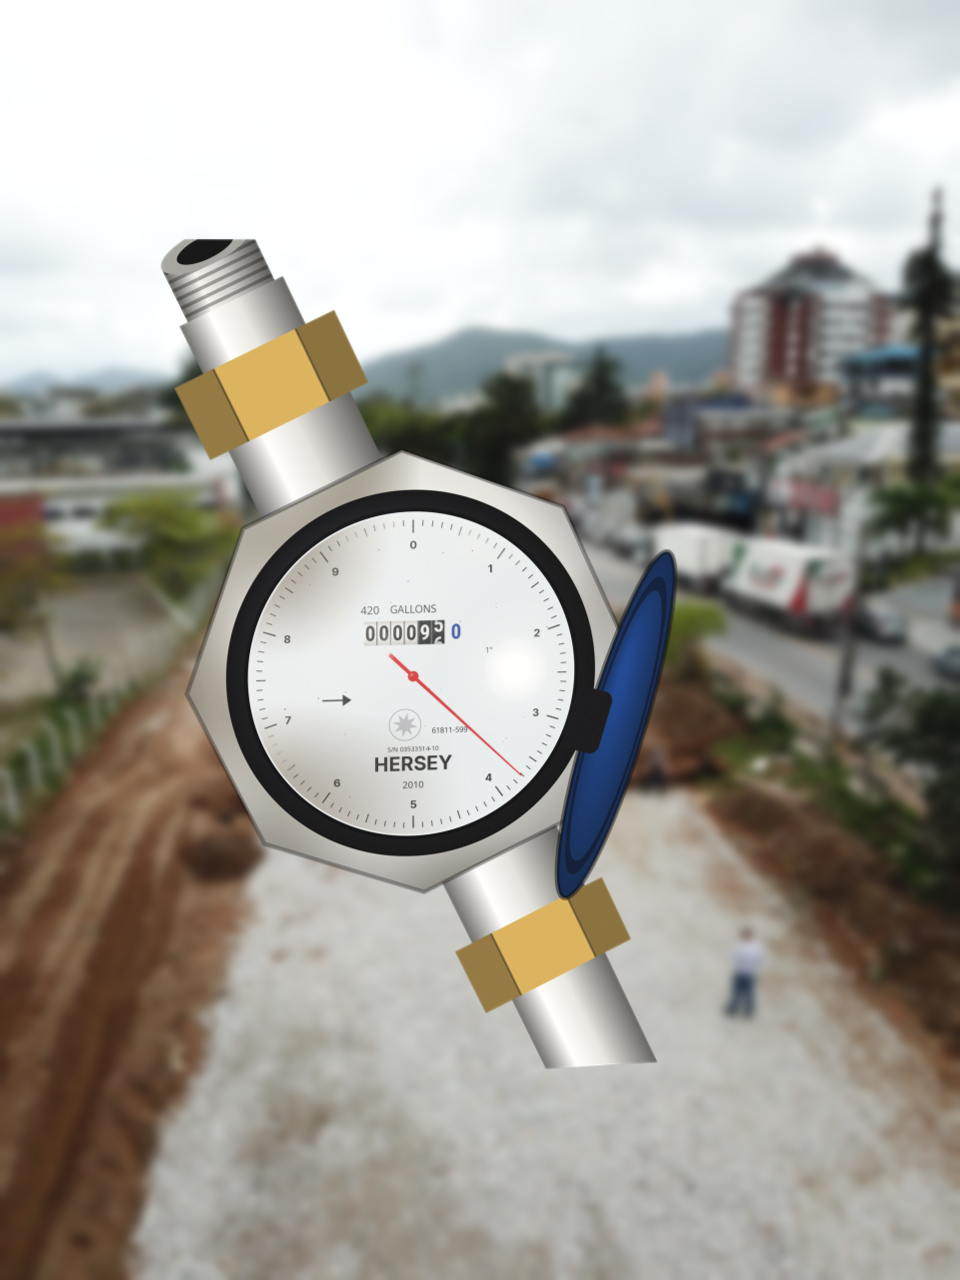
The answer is value=953.7 unit=gal
